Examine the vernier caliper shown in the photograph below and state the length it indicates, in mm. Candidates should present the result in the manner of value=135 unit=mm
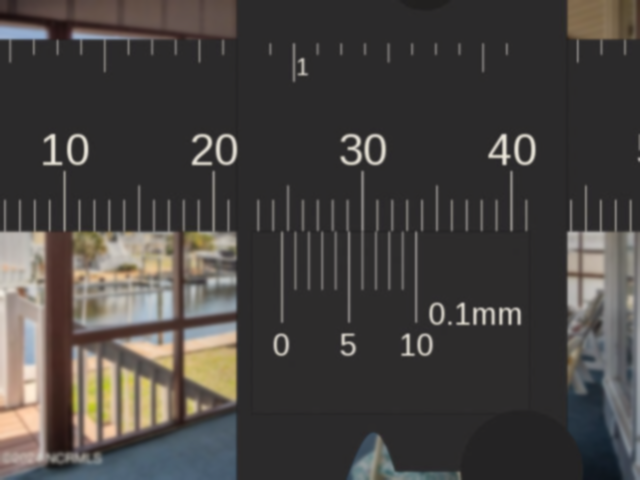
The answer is value=24.6 unit=mm
